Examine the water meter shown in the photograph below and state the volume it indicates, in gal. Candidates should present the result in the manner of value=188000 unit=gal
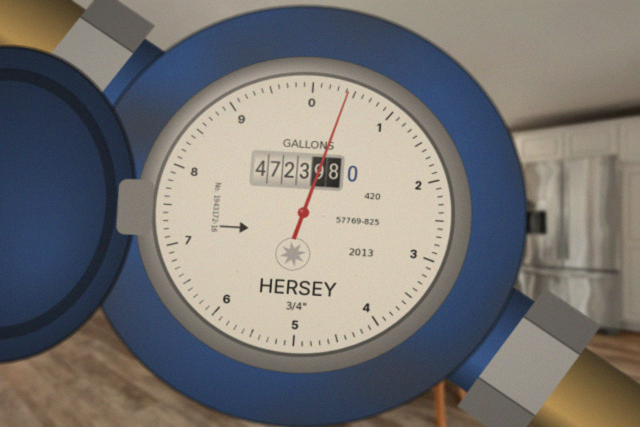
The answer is value=4723980.4 unit=gal
